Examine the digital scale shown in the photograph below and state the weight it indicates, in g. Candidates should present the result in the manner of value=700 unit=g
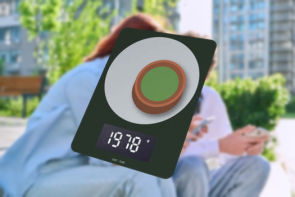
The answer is value=1978 unit=g
